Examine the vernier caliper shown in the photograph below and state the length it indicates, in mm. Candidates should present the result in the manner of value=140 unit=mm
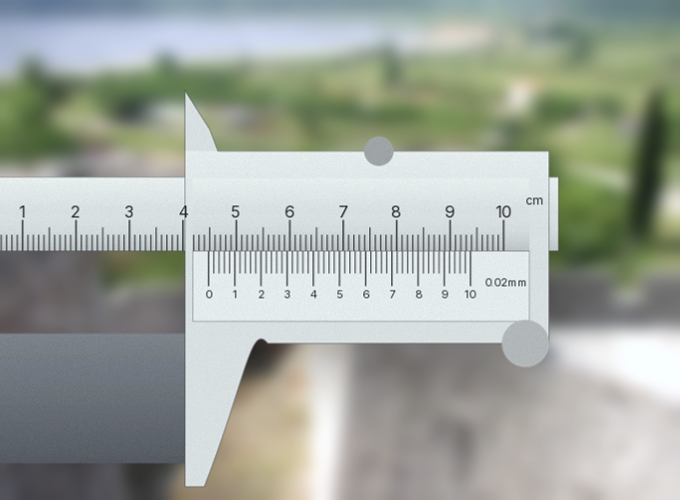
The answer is value=44.8 unit=mm
